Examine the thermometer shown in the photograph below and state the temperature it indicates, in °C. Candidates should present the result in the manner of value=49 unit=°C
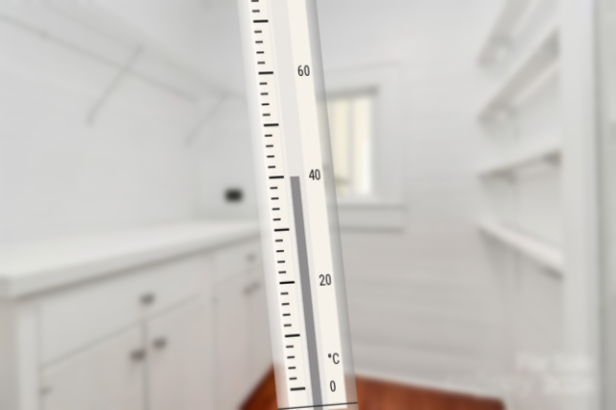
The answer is value=40 unit=°C
